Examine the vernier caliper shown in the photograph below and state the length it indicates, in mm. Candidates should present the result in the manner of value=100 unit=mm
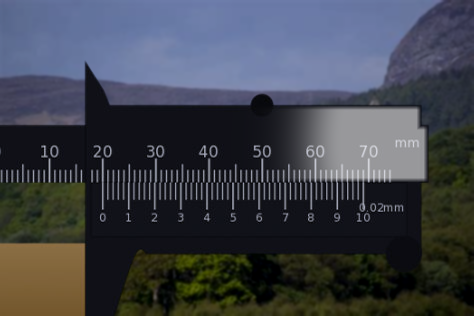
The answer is value=20.0 unit=mm
